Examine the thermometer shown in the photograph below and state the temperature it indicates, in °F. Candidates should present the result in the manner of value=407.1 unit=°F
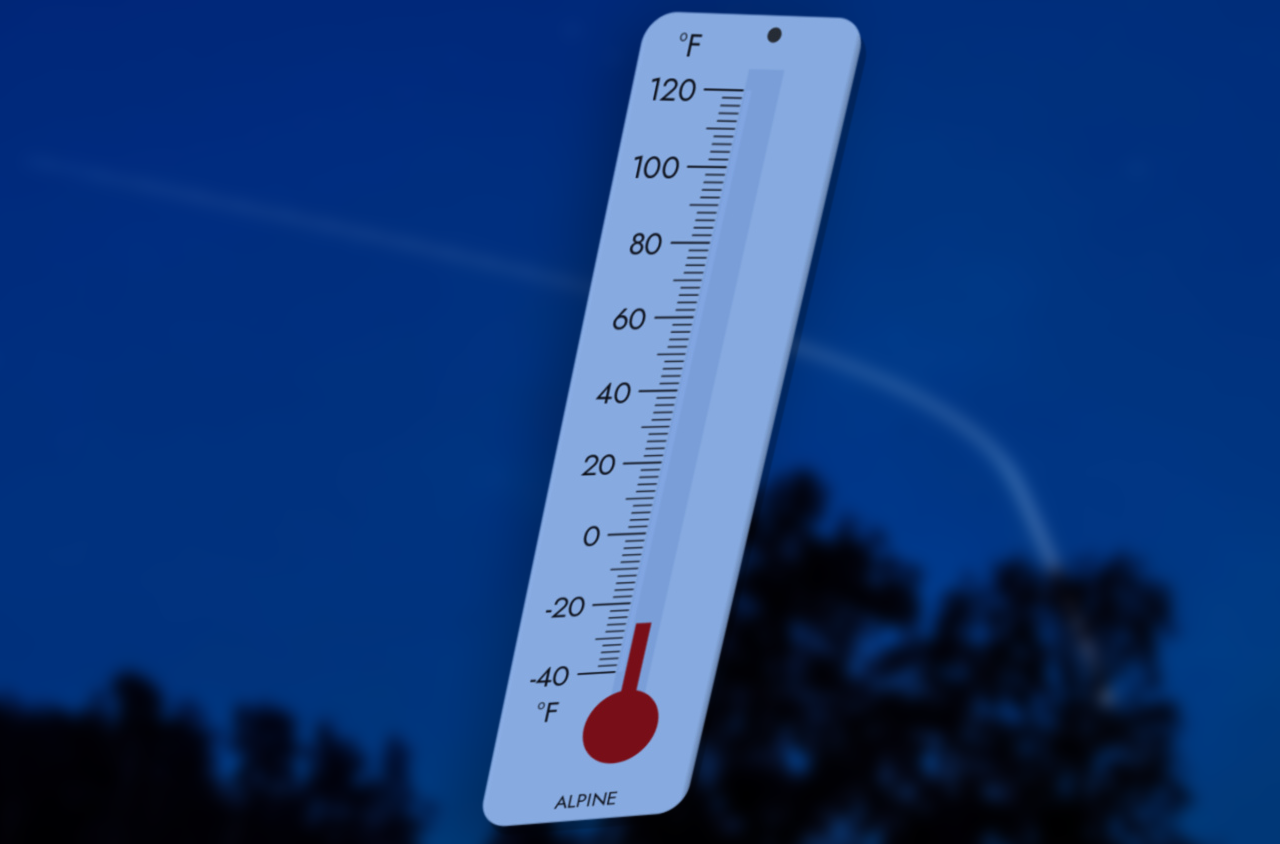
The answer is value=-26 unit=°F
